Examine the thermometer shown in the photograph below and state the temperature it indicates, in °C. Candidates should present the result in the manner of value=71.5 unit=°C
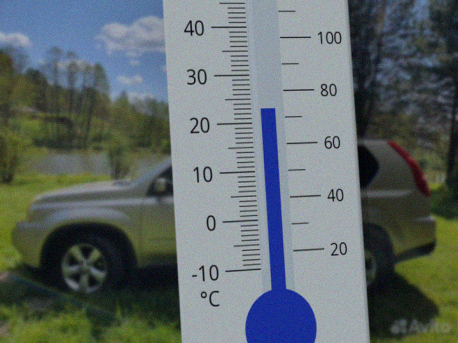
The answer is value=23 unit=°C
